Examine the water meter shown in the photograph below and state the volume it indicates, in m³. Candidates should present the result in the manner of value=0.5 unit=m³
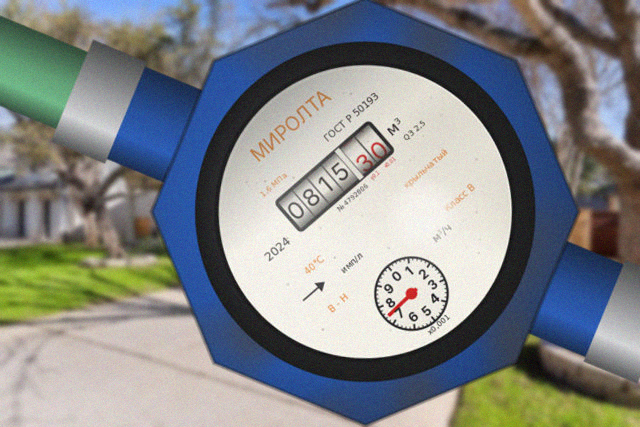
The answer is value=815.297 unit=m³
